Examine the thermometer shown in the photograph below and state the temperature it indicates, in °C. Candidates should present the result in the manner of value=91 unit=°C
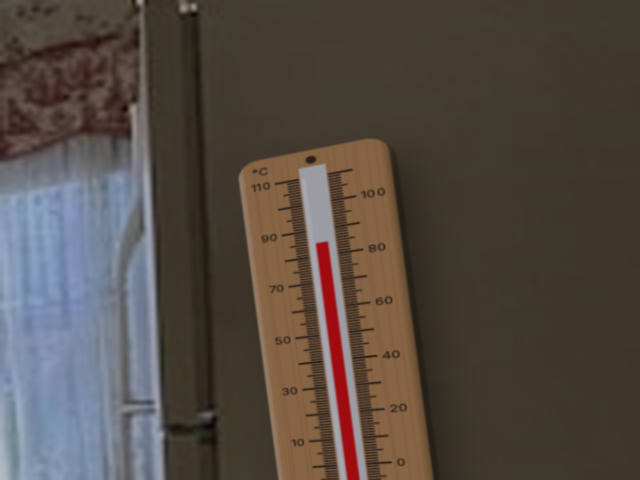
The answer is value=85 unit=°C
